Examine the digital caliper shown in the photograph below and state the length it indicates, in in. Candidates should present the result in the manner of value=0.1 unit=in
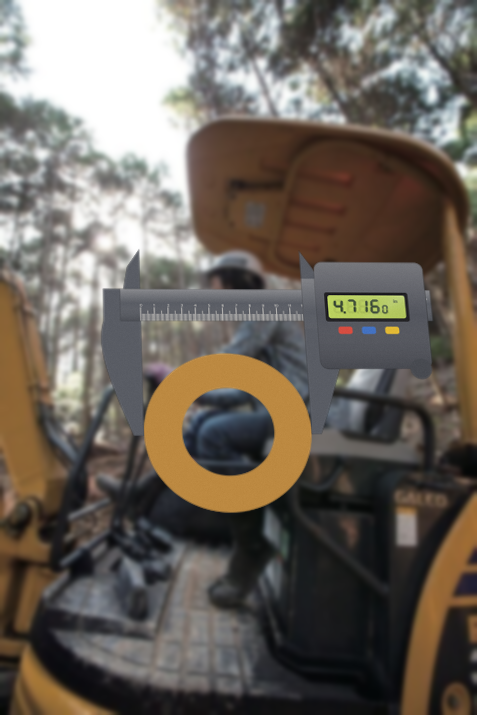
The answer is value=4.7160 unit=in
